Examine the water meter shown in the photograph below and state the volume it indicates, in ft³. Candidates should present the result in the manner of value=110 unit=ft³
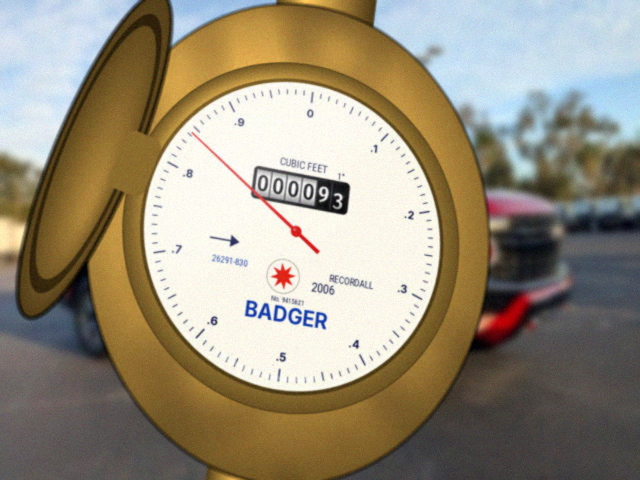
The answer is value=92.84 unit=ft³
